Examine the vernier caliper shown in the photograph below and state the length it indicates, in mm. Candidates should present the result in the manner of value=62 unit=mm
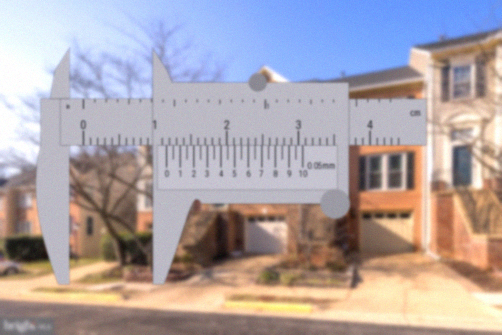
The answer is value=11.6 unit=mm
